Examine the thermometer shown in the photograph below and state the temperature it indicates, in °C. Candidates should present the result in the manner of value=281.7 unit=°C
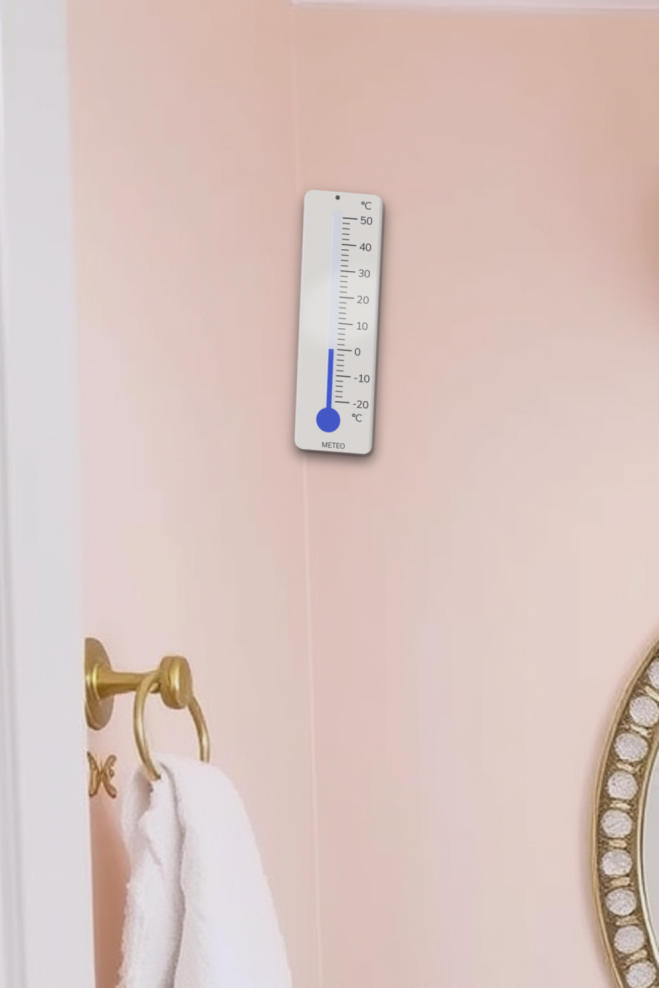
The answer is value=0 unit=°C
